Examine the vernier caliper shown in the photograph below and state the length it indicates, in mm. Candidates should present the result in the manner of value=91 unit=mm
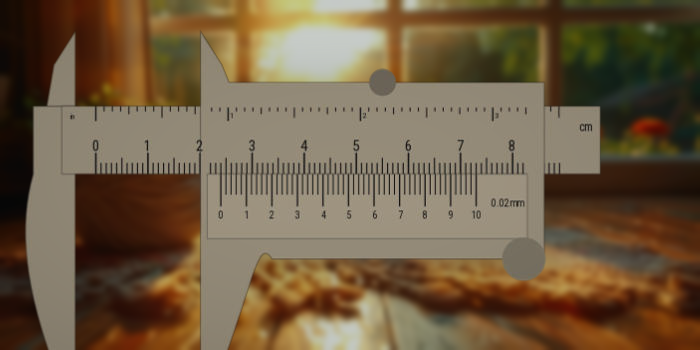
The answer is value=24.0 unit=mm
